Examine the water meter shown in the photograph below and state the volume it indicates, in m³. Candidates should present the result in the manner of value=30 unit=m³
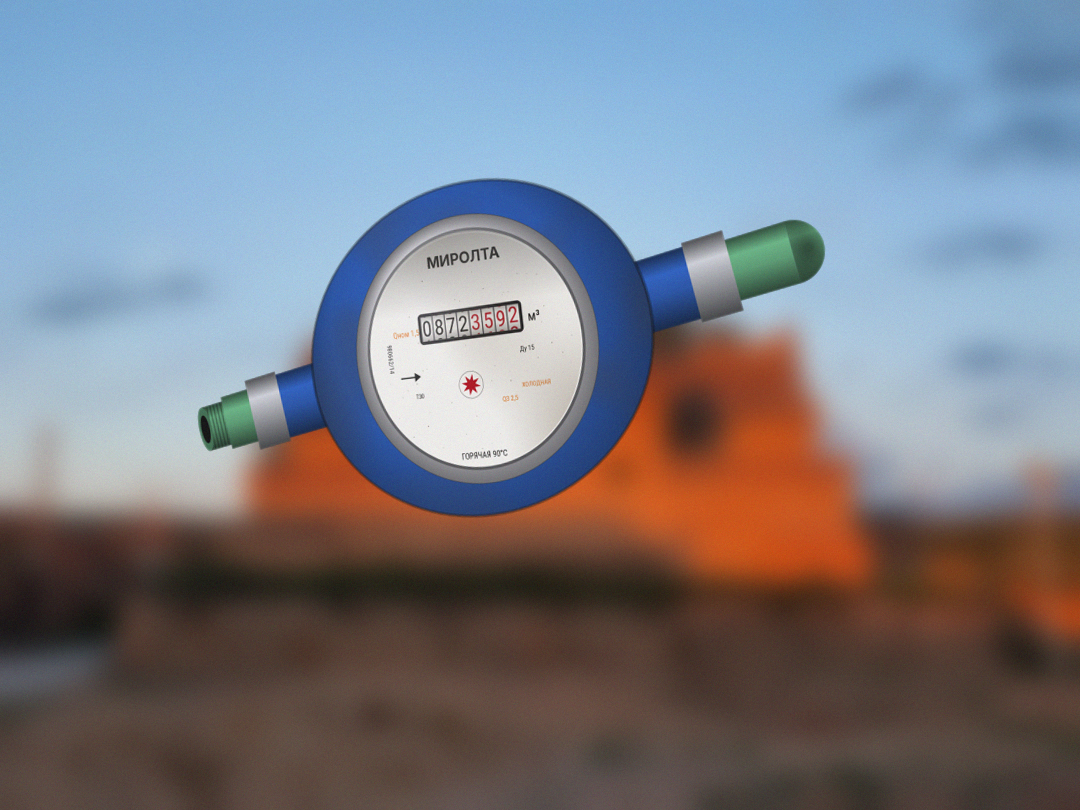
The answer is value=872.3592 unit=m³
